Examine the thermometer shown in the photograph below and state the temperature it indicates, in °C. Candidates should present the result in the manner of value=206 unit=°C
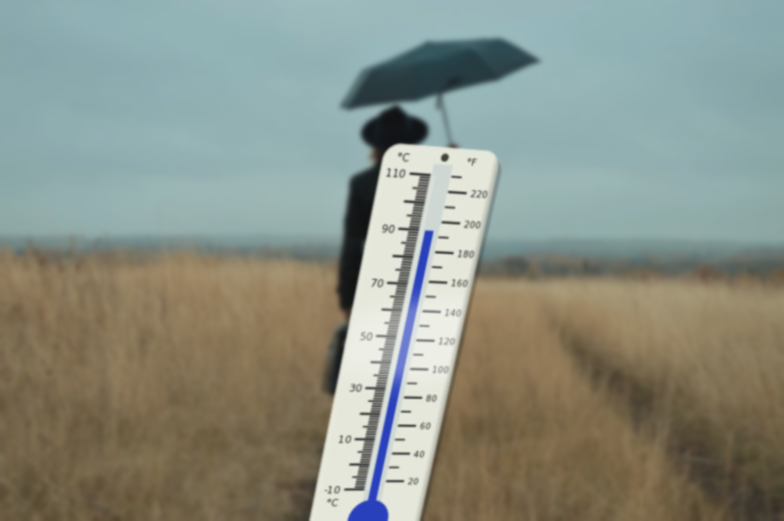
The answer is value=90 unit=°C
